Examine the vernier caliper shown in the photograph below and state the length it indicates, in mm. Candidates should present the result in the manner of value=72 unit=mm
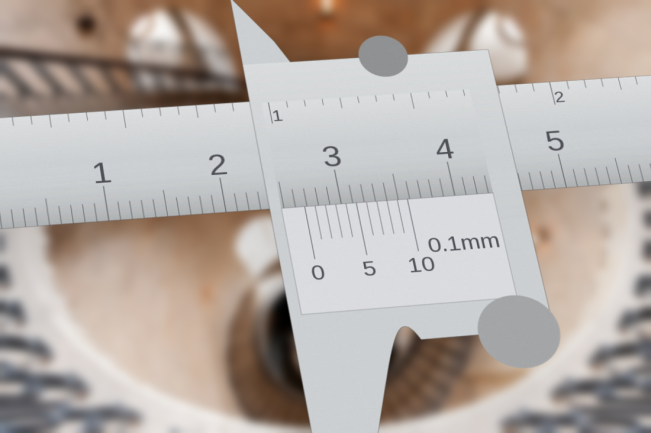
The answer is value=26.8 unit=mm
